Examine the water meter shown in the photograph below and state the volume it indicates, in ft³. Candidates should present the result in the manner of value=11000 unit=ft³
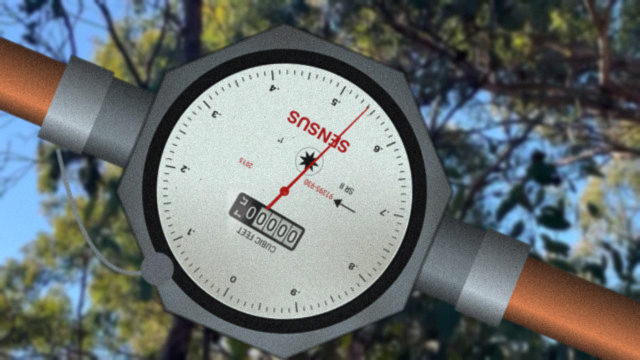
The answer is value=4.54 unit=ft³
